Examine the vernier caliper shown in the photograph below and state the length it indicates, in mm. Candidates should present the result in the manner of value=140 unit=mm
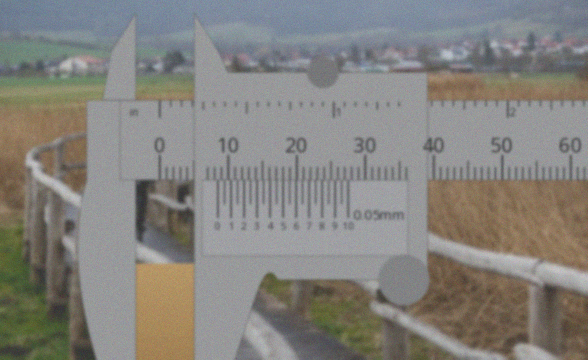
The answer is value=8.5 unit=mm
